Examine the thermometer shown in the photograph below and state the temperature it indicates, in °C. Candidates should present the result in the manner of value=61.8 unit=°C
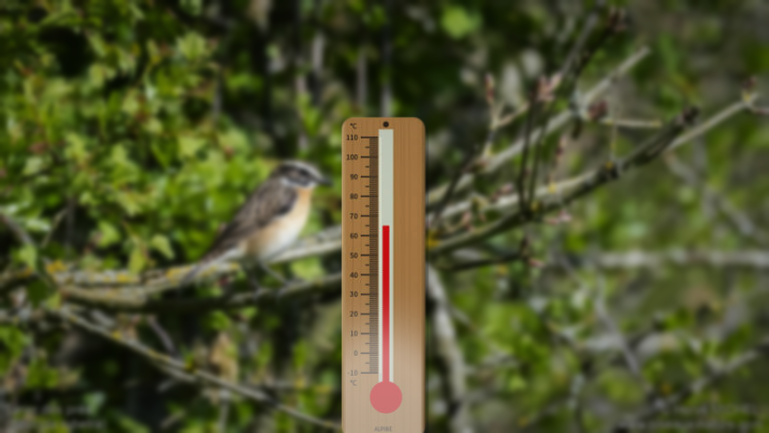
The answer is value=65 unit=°C
